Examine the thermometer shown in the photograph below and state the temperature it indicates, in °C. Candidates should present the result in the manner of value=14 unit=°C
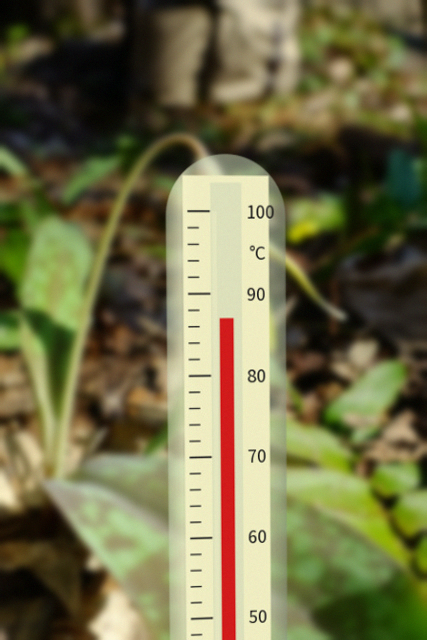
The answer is value=87 unit=°C
